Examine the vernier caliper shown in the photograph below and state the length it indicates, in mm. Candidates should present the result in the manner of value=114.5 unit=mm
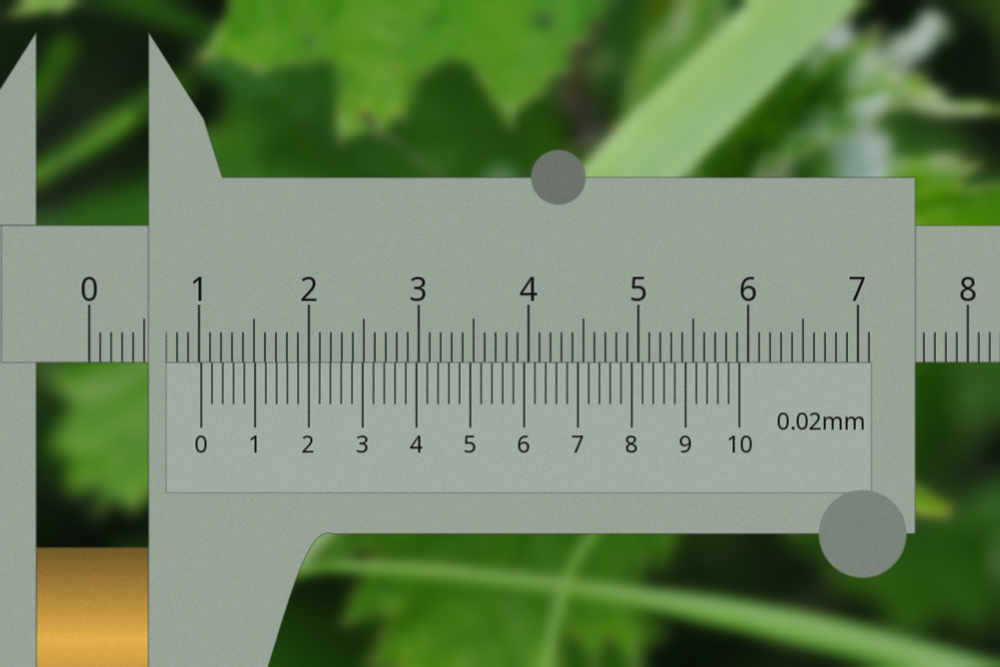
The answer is value=10.2 unit=mm
